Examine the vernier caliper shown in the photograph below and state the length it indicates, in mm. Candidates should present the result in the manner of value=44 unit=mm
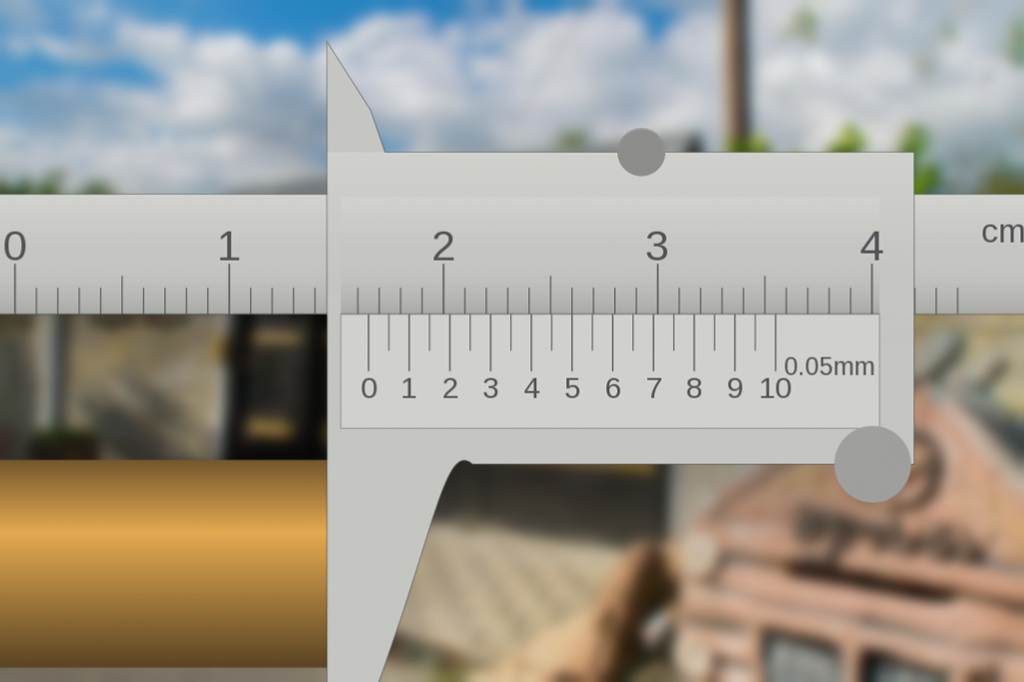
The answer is value=16.5 unit=mm
